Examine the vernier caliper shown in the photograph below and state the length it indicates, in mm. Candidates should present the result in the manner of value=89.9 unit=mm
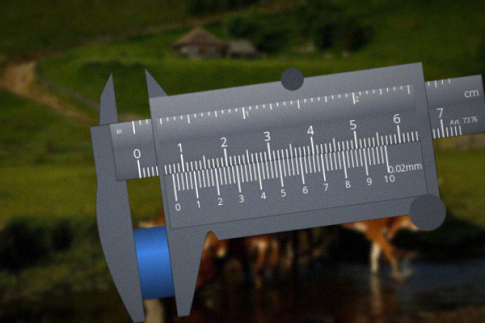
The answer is value=7.5 unit=mm
